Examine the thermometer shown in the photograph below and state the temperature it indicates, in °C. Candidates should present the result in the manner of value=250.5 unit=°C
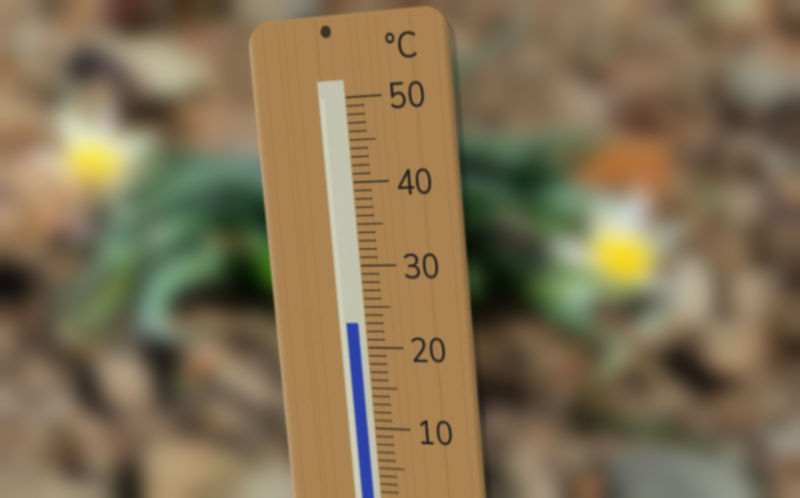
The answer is value=23 unit=°C
